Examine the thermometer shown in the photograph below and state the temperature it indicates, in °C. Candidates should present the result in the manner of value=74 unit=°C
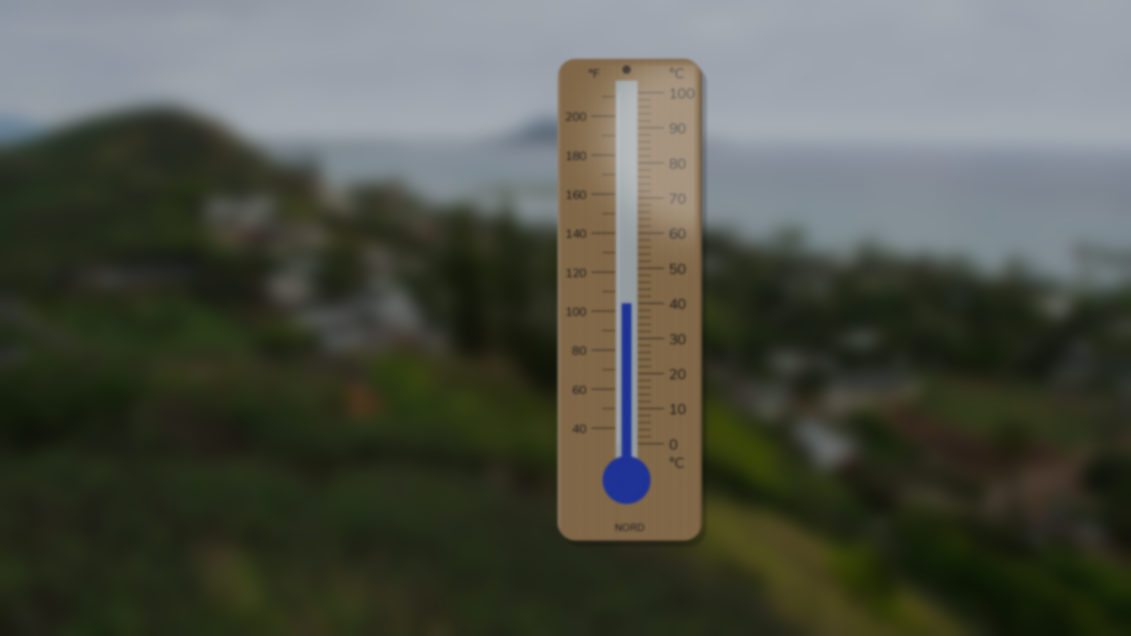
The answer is value=40 unit=°C
